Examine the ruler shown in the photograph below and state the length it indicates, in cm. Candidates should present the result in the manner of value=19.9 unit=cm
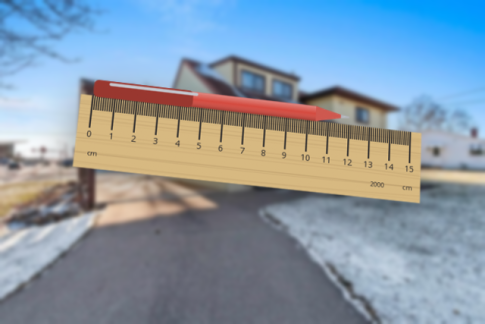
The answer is value=12 unit=cm
